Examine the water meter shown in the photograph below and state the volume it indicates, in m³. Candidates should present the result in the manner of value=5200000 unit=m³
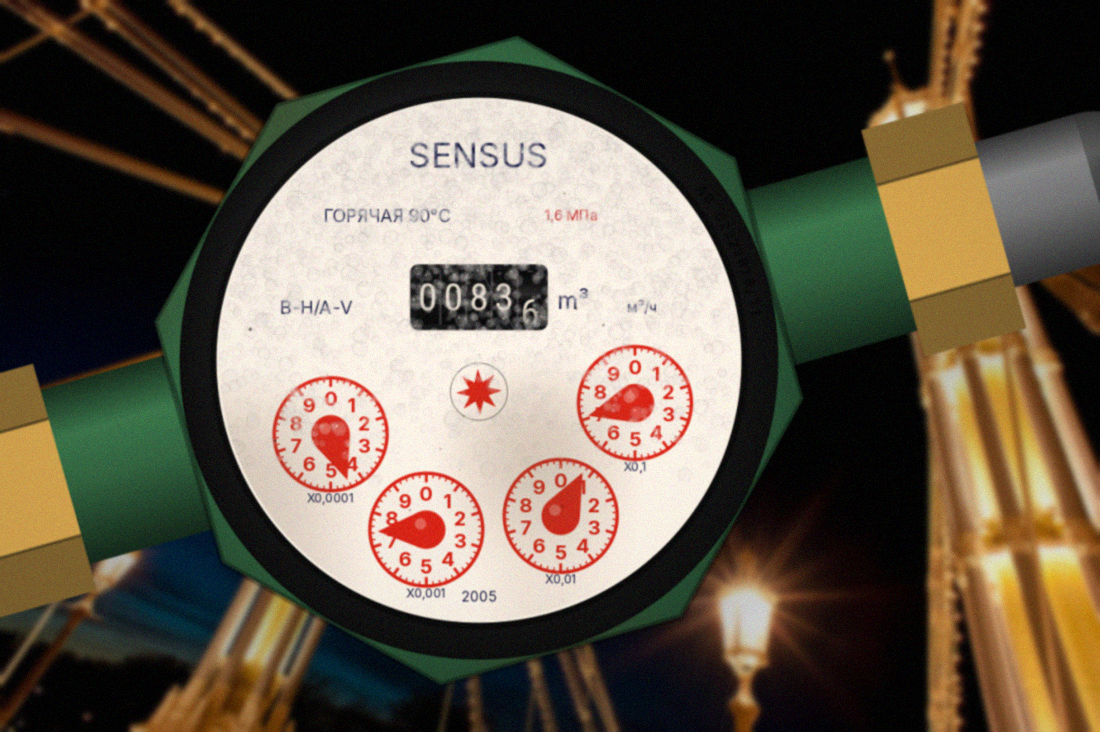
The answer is value=835.7074 unit=m³
